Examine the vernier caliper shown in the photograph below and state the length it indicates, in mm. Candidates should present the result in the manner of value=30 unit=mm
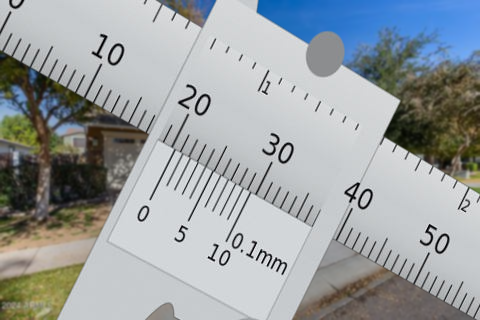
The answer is value=20.4 unit=mm
